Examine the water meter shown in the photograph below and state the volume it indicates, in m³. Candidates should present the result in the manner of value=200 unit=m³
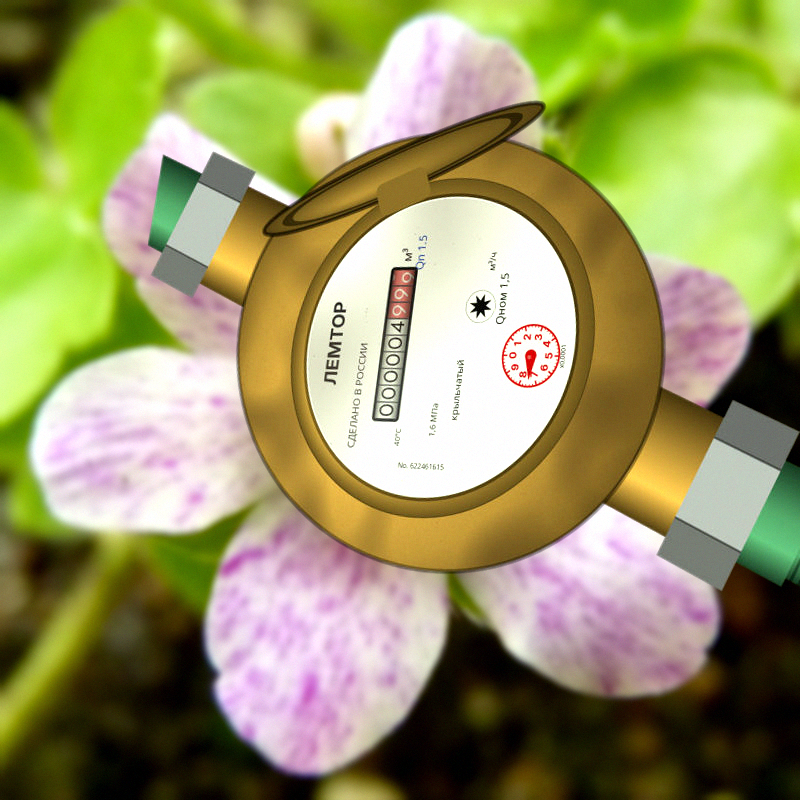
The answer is value=4.9987 unit=m³
